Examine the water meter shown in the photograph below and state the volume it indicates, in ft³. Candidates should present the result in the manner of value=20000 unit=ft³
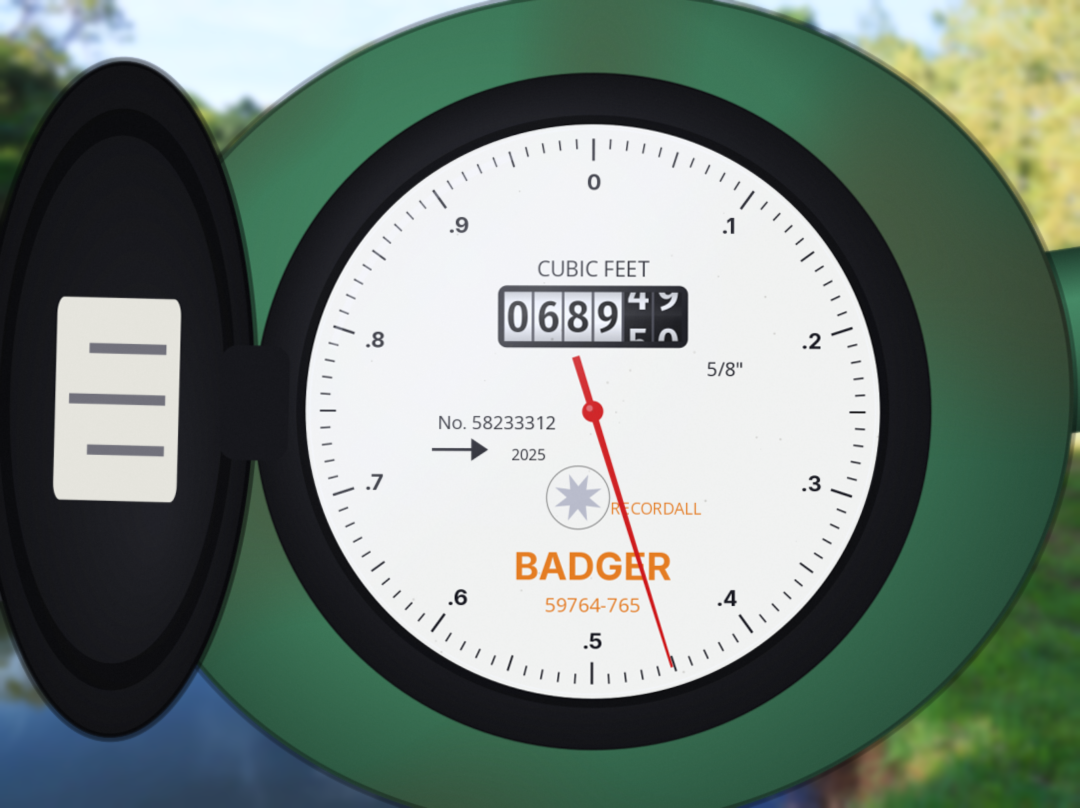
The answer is value=68949.45 unit=ft³
